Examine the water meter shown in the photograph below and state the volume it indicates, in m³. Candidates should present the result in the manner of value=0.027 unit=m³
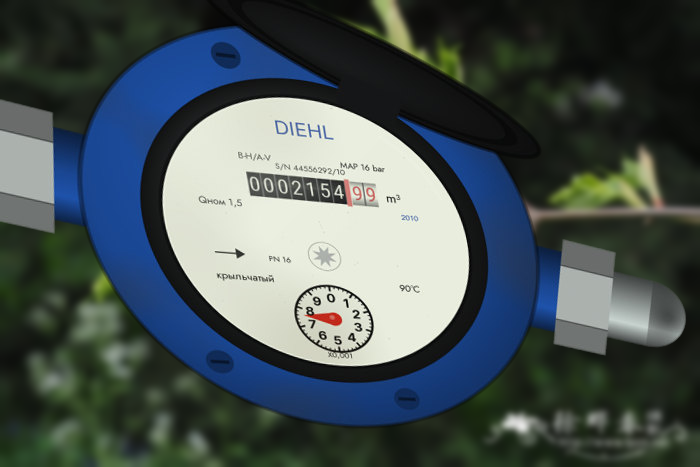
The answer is value=2154.997 unit=m³
